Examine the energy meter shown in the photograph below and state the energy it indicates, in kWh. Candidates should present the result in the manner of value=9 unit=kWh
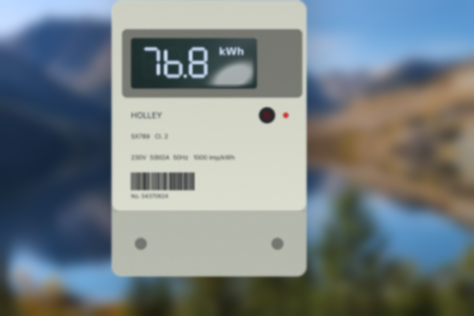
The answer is value=76.8 unit=kWh
